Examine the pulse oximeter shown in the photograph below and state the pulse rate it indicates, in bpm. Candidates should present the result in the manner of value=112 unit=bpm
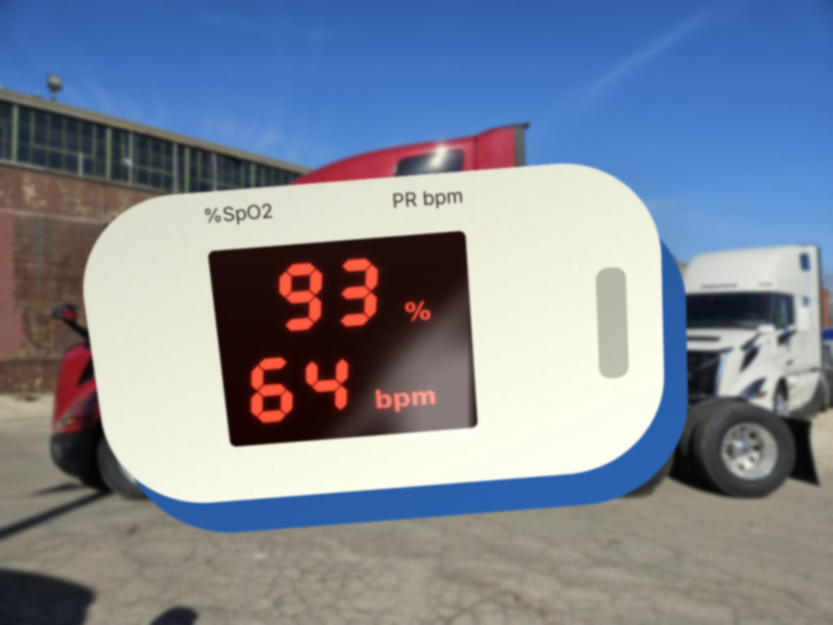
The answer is value=64 unit=bpm
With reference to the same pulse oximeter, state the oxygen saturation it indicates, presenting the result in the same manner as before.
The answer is value=93 unit=%
